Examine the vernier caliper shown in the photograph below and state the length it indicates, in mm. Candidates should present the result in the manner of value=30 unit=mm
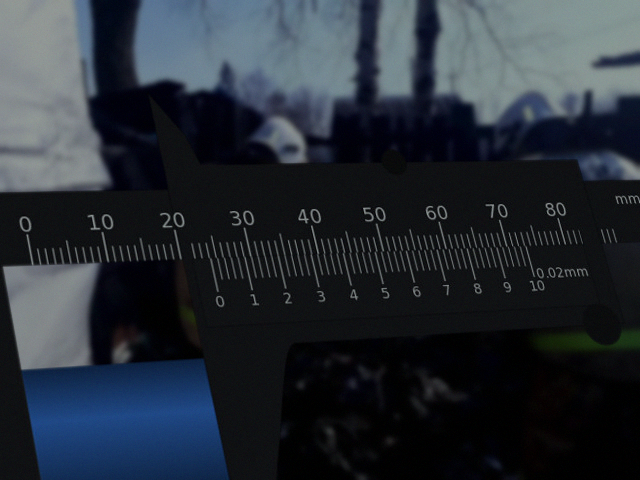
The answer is value=24.2 unit=mm
